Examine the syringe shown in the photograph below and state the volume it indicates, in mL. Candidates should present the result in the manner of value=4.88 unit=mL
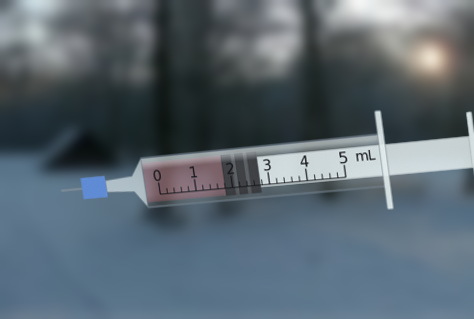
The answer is value=1.8 unit=mL
